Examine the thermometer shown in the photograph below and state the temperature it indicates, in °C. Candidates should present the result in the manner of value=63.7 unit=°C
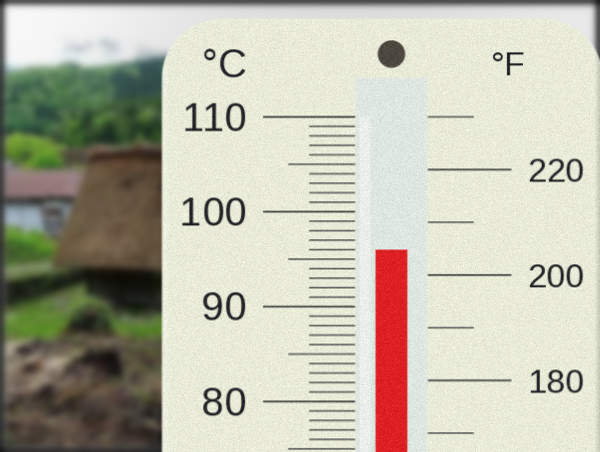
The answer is value=96 unit=°C
